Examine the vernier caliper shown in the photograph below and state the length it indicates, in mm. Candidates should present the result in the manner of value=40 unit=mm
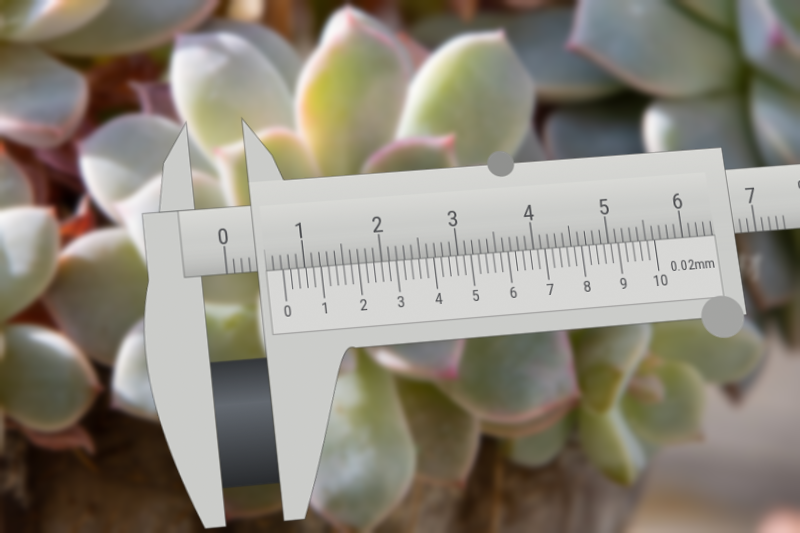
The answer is value=7.2 unit=mm
